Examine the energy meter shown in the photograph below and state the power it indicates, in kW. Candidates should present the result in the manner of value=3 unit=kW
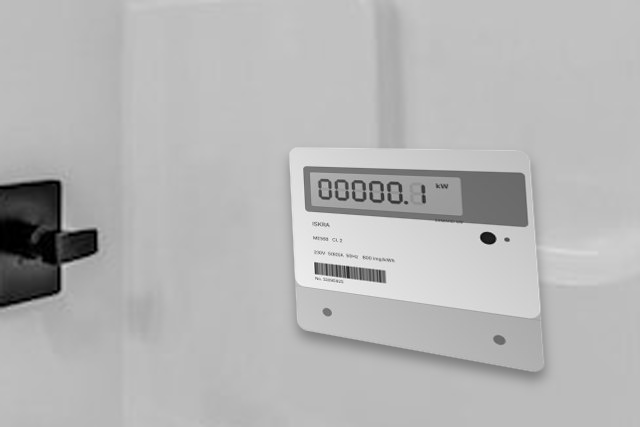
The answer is value=0.1 unit=kW
